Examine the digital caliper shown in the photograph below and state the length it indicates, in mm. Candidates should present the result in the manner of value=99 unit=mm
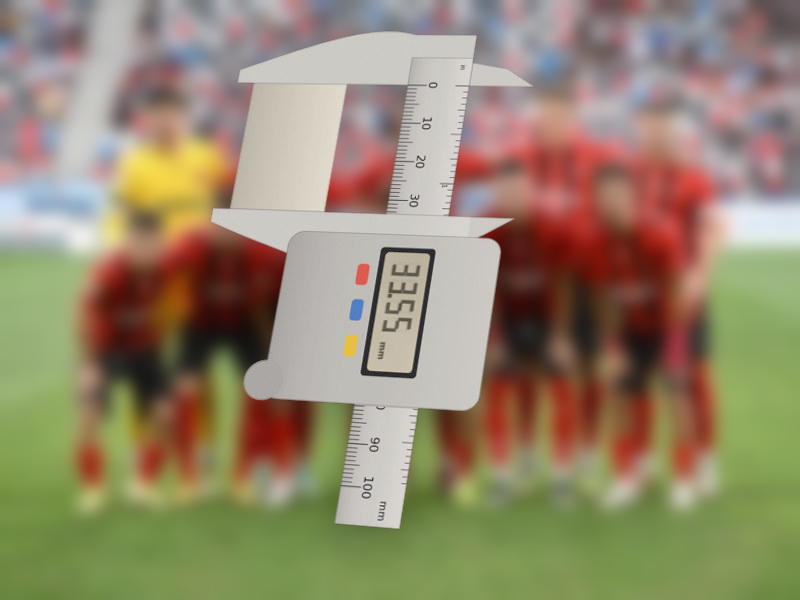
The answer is value=33.55 unit=mm
